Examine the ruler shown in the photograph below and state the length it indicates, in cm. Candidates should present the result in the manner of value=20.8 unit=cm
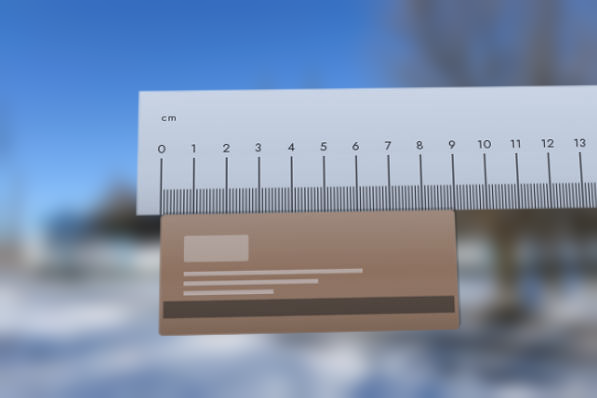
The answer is value=9 unit=cm
